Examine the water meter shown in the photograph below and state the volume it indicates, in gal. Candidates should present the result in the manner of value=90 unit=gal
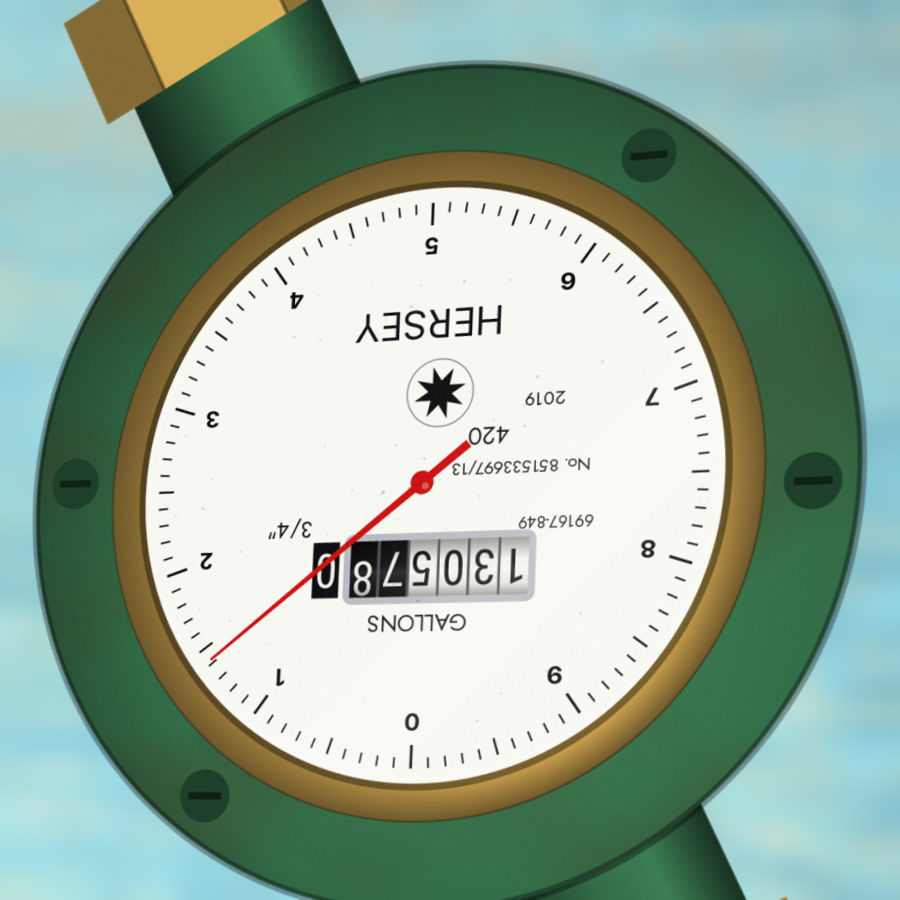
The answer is value=1305781.4 unit=gal
